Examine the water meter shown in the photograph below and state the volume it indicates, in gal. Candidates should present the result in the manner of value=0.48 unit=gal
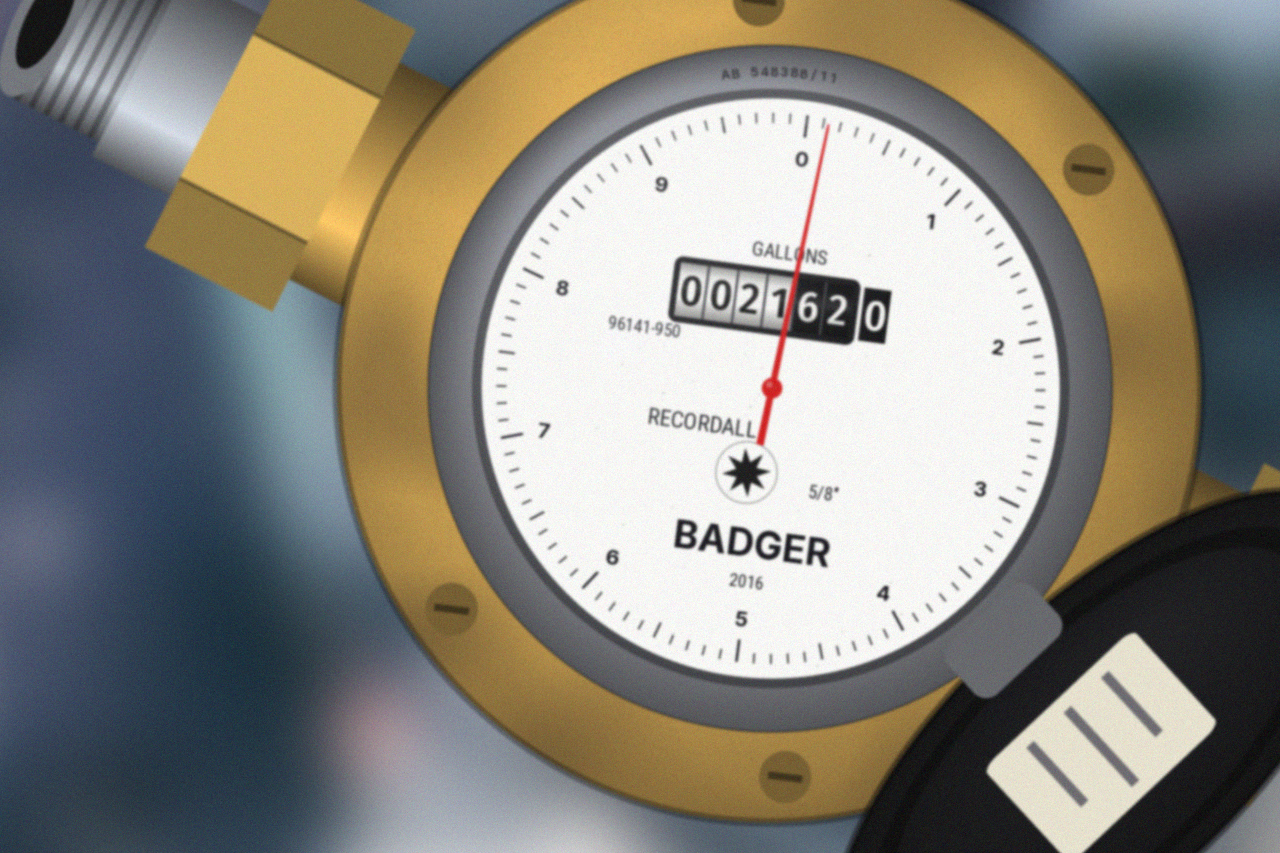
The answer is value=21620.1 unit=gal
